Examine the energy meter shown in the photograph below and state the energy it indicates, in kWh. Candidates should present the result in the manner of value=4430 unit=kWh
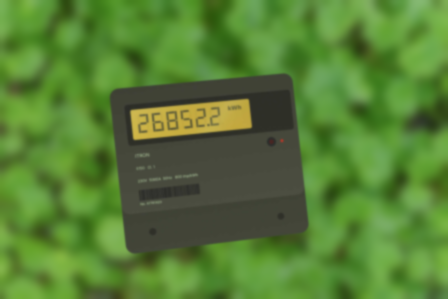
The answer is value=26852.2 unit=kWh
